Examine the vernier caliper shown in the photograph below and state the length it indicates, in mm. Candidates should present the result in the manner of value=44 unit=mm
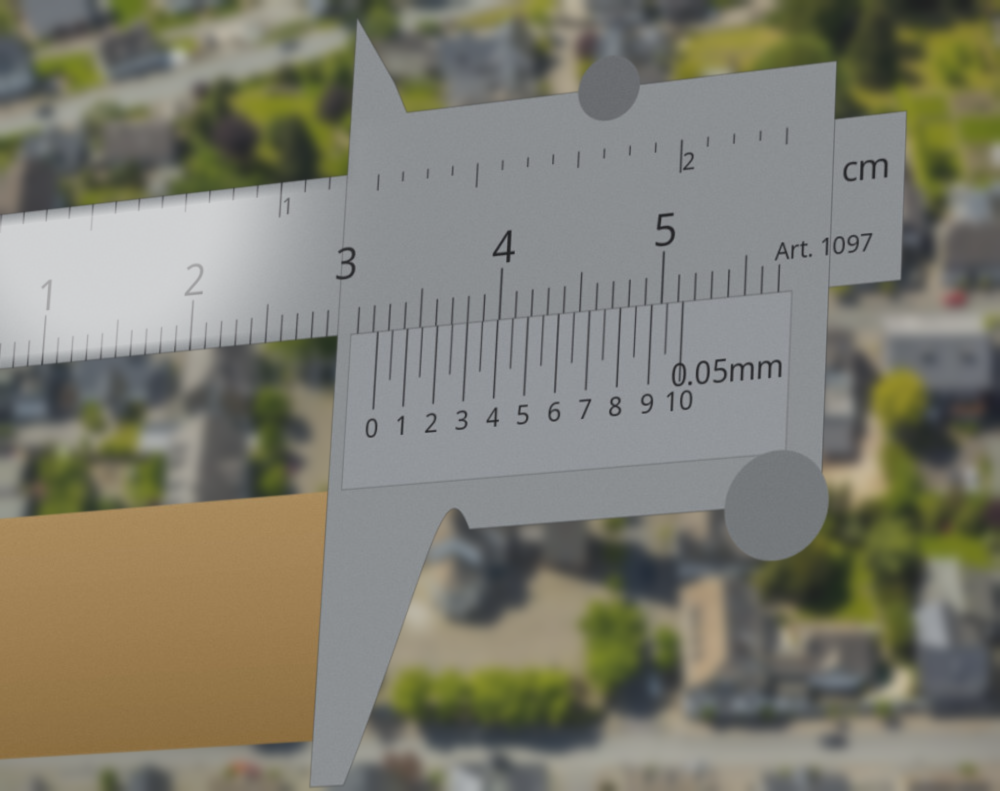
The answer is value=32.3 unit=mm
